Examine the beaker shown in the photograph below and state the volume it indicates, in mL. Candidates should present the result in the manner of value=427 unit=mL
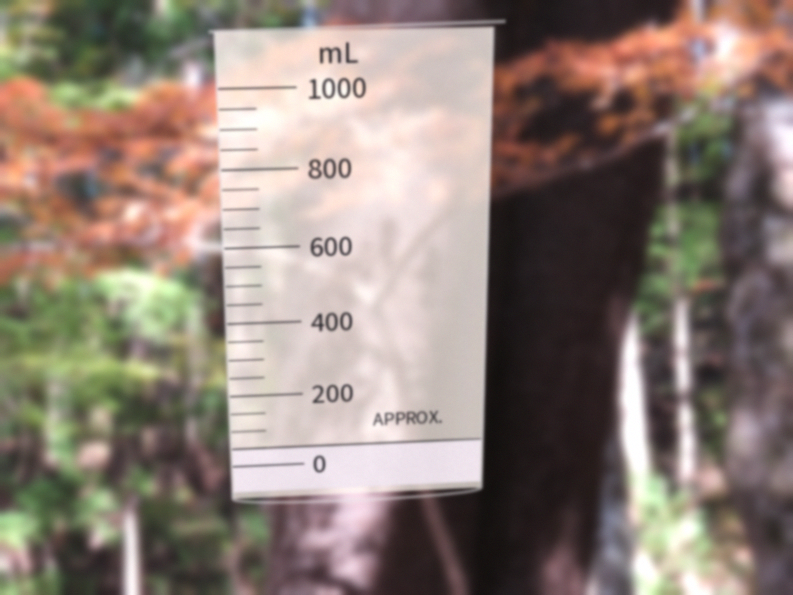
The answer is value=50 unit=mL
